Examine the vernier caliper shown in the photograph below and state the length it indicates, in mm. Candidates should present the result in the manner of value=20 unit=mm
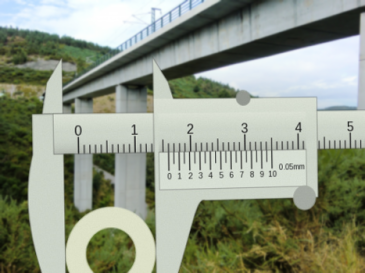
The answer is value=16.0 unit=mm
